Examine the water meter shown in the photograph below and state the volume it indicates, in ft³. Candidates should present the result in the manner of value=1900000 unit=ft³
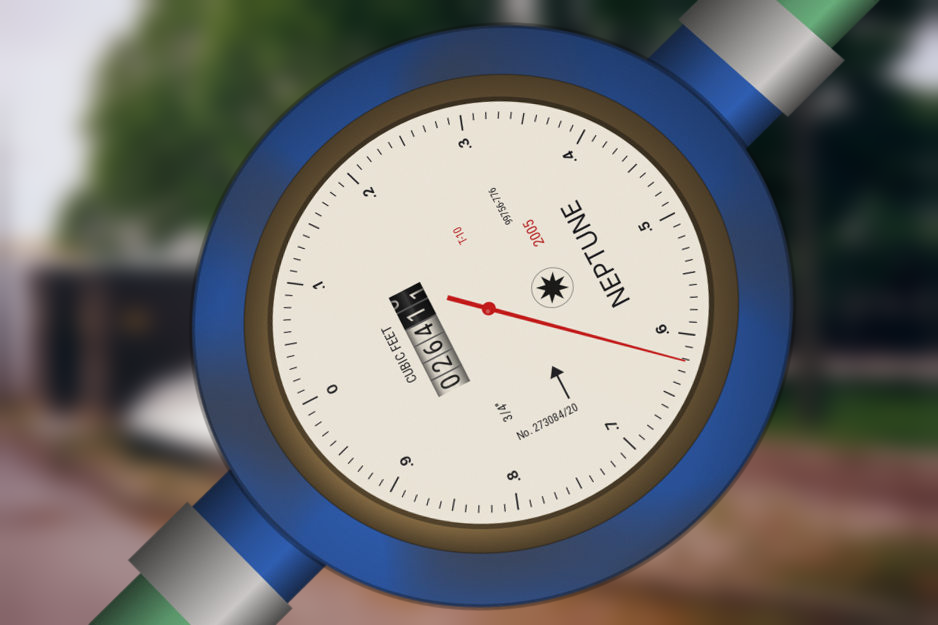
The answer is value=26410.62 unit=ft³
